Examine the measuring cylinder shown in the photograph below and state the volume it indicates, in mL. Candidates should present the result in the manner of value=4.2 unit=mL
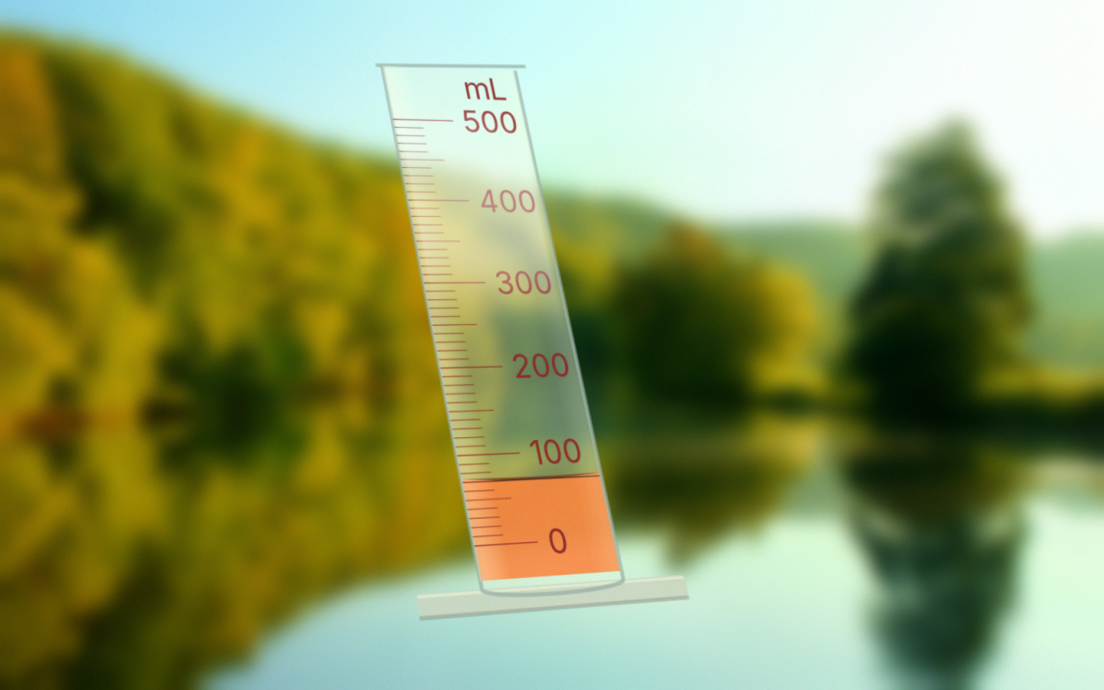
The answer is value=70 unit=mL
